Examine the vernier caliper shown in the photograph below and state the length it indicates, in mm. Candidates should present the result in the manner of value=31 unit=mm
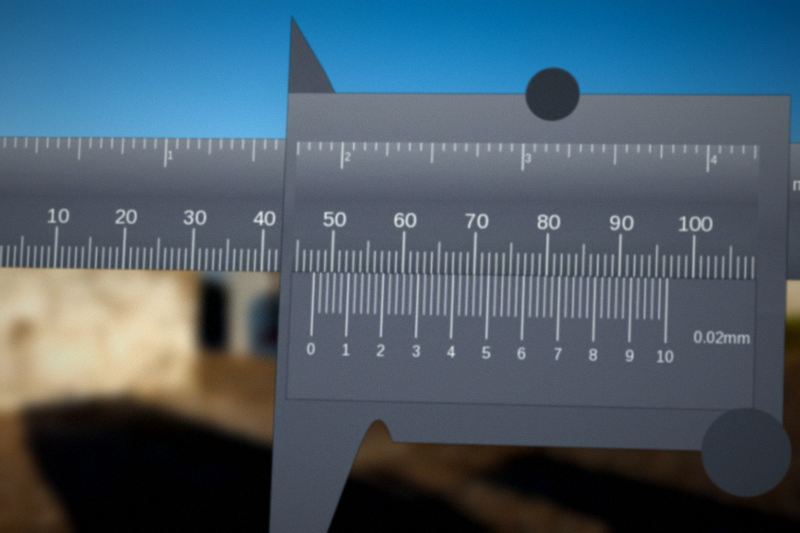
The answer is value=47.5 unit=mm
